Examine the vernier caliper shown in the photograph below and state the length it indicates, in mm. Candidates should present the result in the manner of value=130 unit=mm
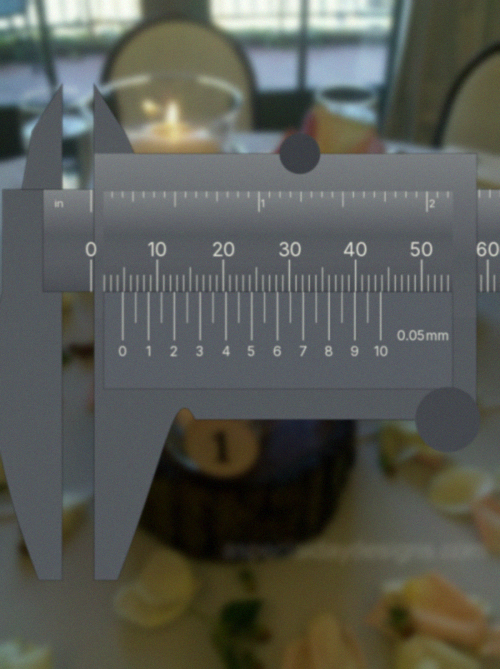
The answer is value=4.8 unit=mm
